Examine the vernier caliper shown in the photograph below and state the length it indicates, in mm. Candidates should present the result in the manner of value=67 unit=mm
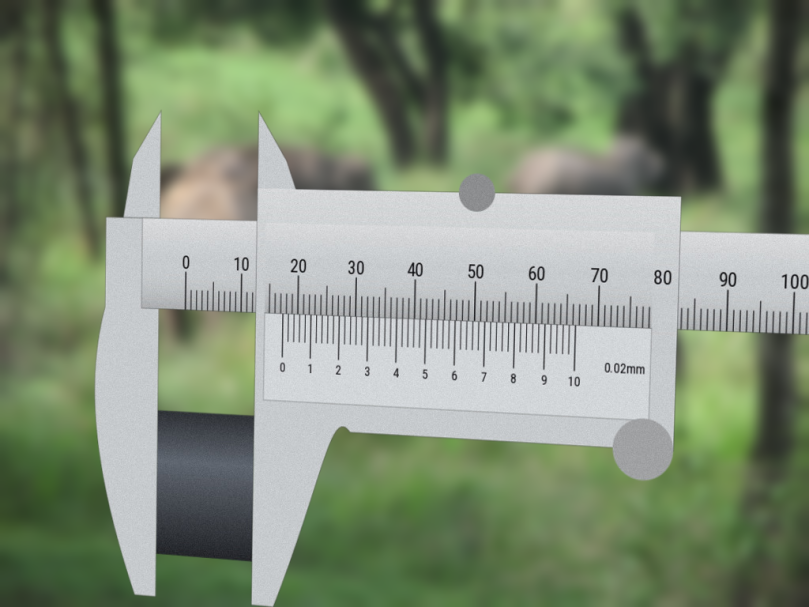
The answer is value=17.4 unit=mm
